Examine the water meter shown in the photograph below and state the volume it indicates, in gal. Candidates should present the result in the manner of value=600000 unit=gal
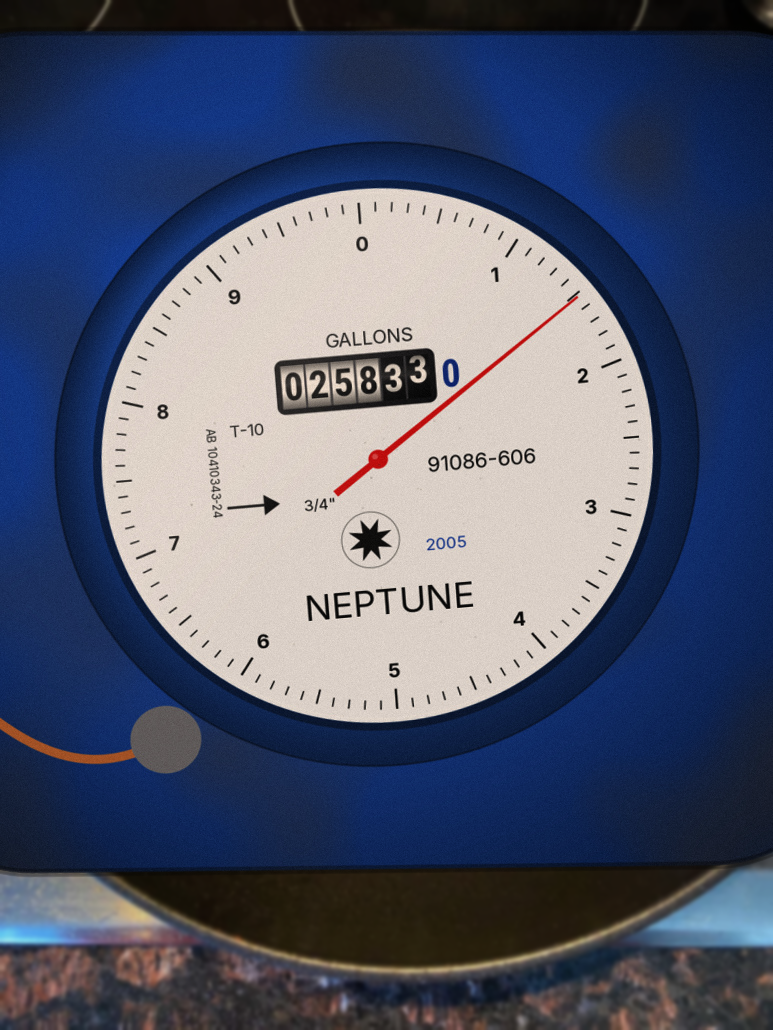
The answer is value=258331.5 unit=gal
